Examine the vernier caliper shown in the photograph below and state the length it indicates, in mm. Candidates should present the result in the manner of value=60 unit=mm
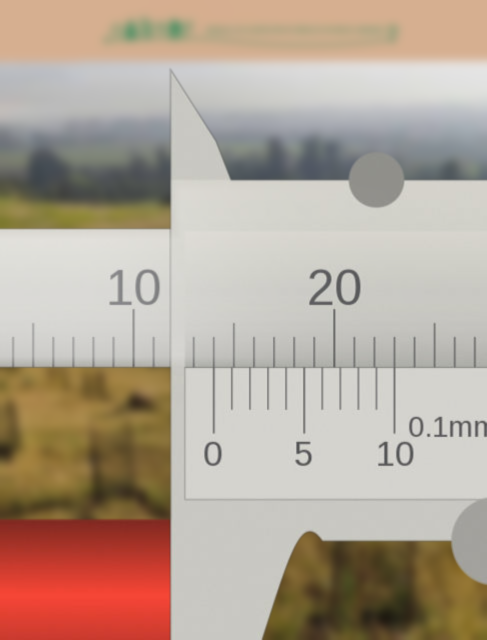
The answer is value=14.0 unit=mm
